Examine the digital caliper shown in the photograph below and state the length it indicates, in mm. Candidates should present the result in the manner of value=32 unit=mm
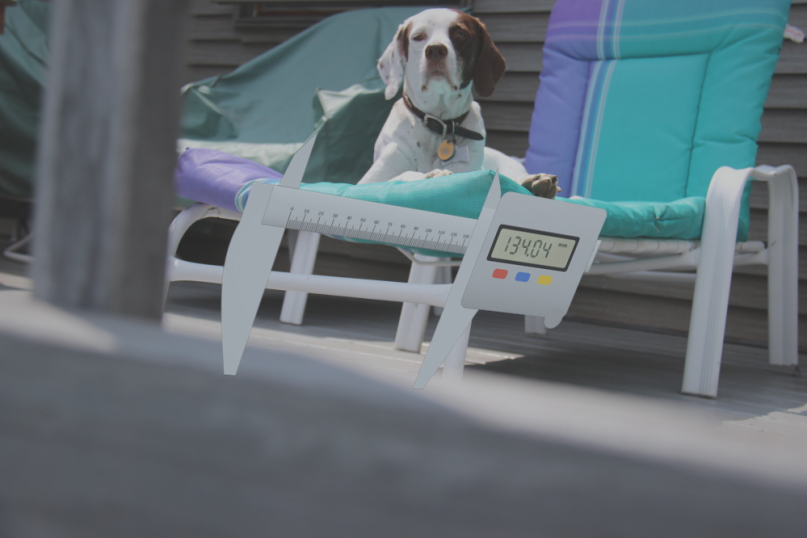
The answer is value=134.04 unit=mm
